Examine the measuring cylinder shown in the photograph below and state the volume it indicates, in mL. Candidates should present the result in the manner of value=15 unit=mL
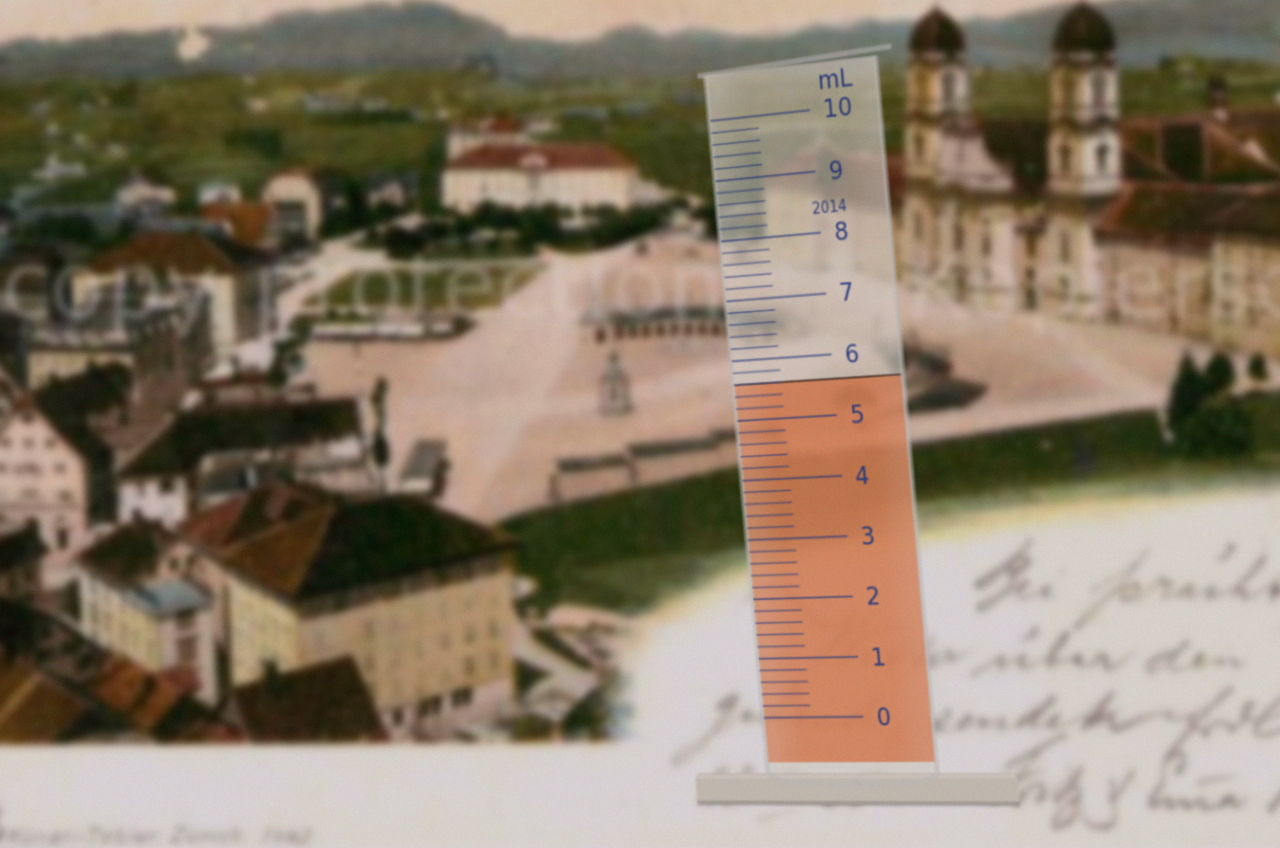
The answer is value=5.6 unit=mL
